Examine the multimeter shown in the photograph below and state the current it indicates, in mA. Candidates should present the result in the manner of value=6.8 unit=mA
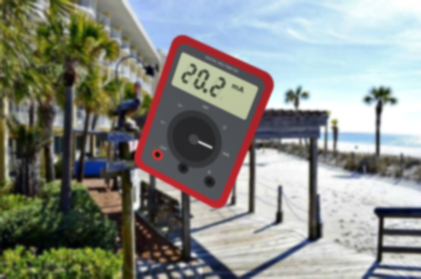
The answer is value=20.2 unit=mA
